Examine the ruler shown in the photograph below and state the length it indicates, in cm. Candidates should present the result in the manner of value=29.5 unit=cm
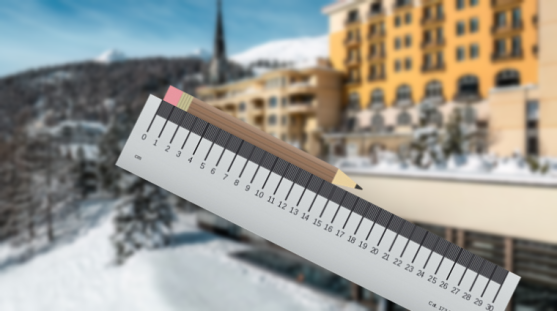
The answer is value=17 unit=cm
